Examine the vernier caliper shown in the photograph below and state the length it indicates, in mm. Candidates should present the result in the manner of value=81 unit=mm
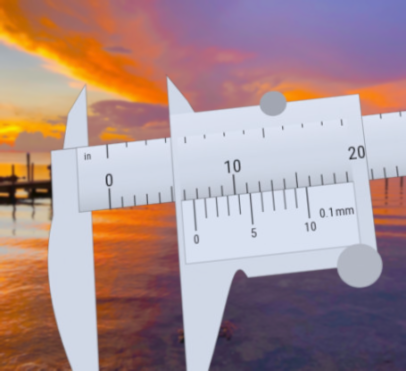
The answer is value=6.7 unit=mm
